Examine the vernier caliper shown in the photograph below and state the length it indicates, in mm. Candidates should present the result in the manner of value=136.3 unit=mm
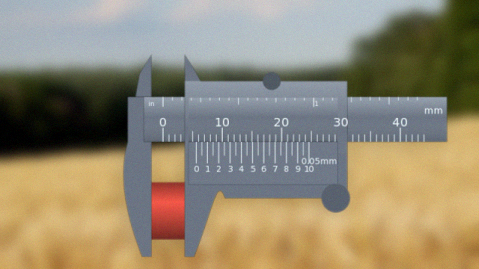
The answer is value=5.6 unit=mm
